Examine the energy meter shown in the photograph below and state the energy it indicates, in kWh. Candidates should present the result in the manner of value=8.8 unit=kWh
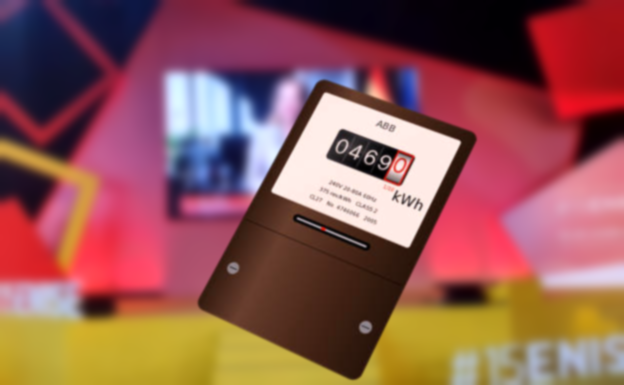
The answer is value=469.0 unit=kWh
